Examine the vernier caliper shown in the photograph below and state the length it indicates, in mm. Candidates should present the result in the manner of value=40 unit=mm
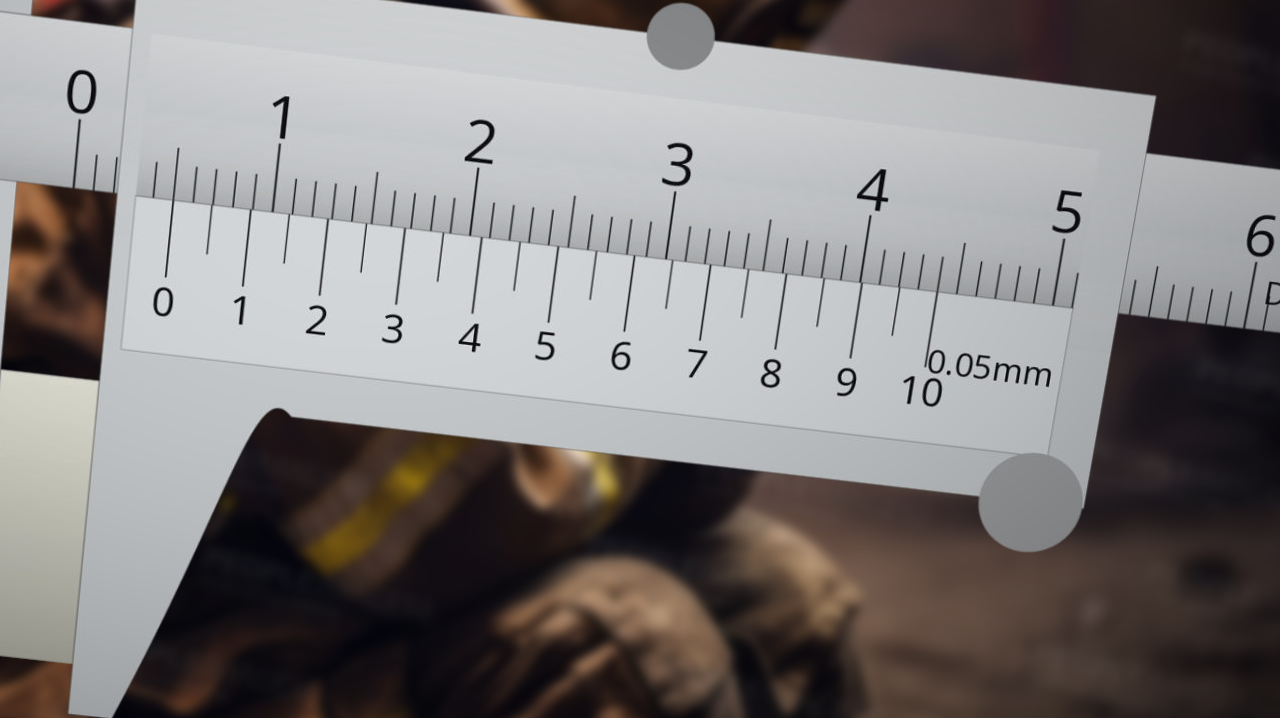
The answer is value=5.0 unit=mm
